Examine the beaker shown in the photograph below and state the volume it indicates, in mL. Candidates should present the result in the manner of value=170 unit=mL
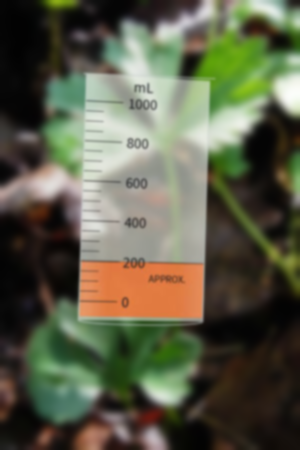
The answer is value=200 unit=mL
